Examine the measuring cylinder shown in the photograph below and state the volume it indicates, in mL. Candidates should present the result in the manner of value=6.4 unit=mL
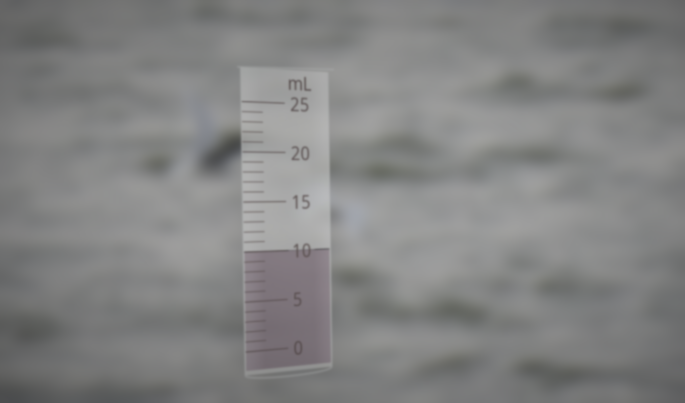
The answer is value=10 unit=mL
